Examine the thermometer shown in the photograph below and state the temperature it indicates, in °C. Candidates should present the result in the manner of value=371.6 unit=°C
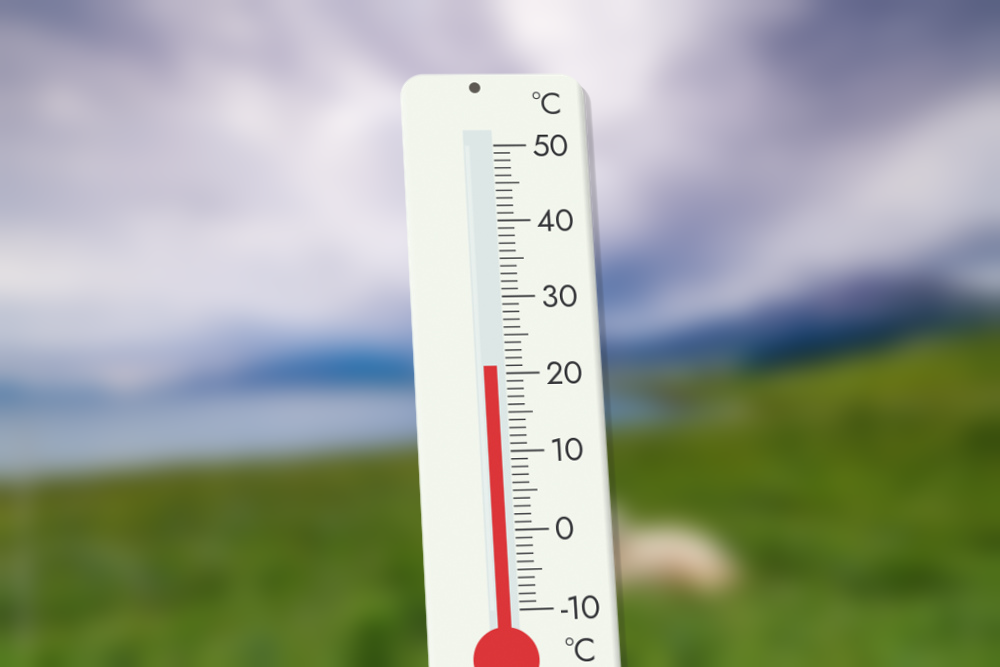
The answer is value=21 unit=°C
